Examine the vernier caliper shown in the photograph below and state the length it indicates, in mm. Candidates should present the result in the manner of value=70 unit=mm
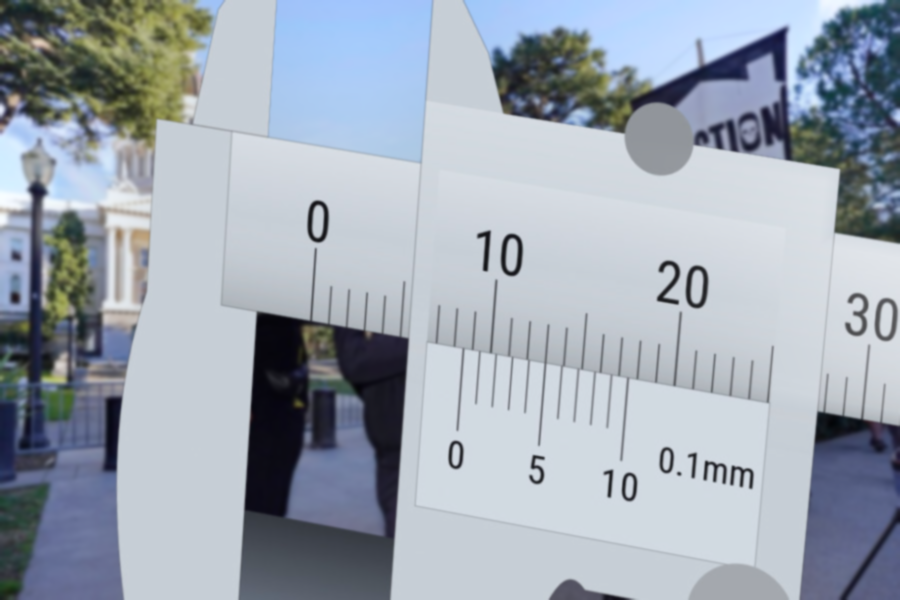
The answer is value=8.5 unit=mm
